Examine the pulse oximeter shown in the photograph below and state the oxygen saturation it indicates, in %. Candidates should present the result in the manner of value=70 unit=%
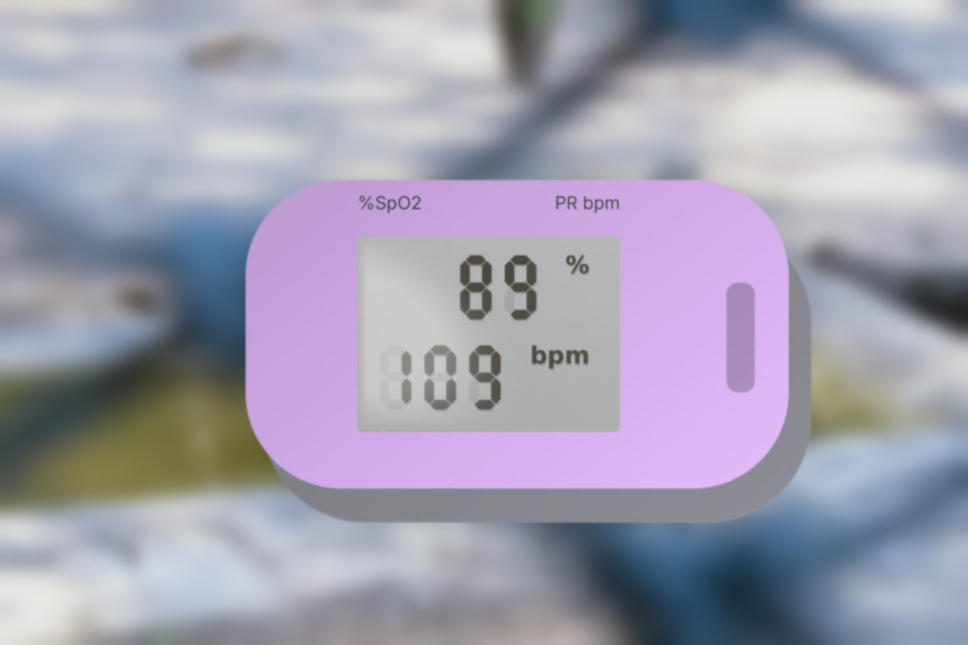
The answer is value=89 unit=%
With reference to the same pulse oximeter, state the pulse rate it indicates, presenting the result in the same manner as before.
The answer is value=109 unit=bpm
